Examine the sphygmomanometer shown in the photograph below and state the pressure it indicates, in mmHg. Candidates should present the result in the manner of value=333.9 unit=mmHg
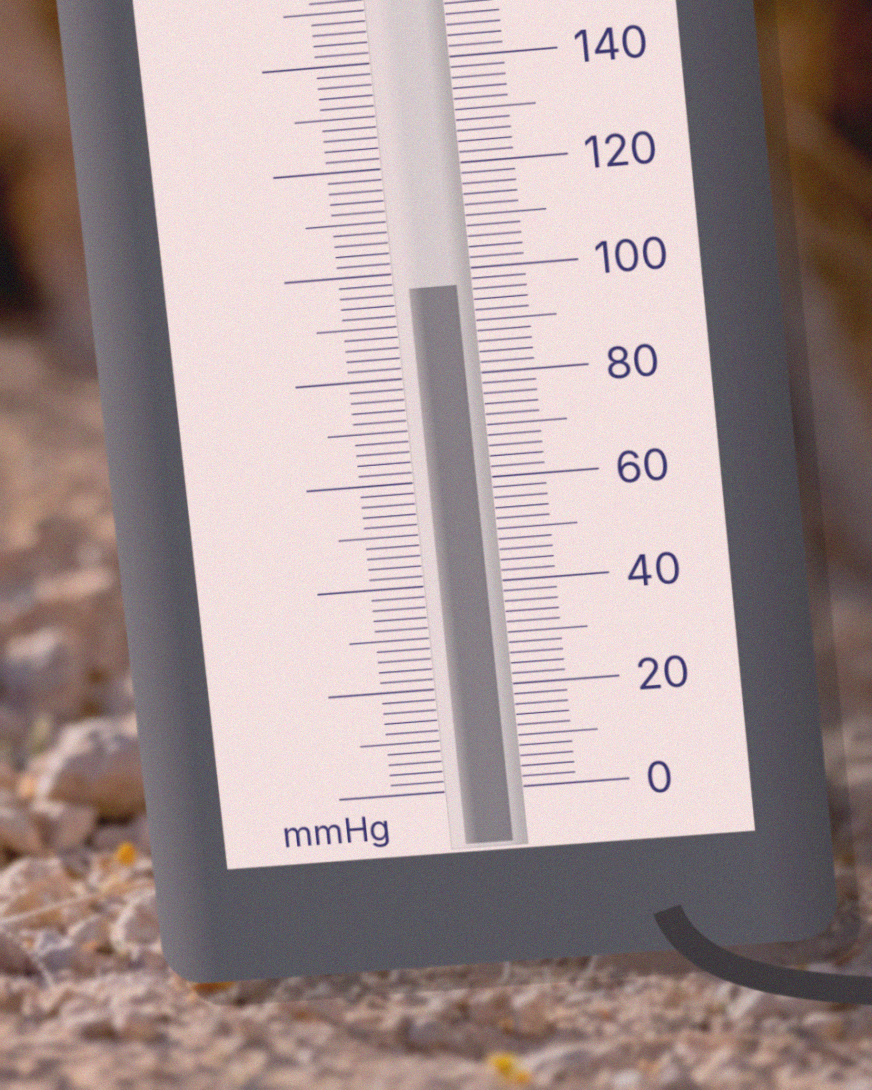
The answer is value=97 unit=mmHg
